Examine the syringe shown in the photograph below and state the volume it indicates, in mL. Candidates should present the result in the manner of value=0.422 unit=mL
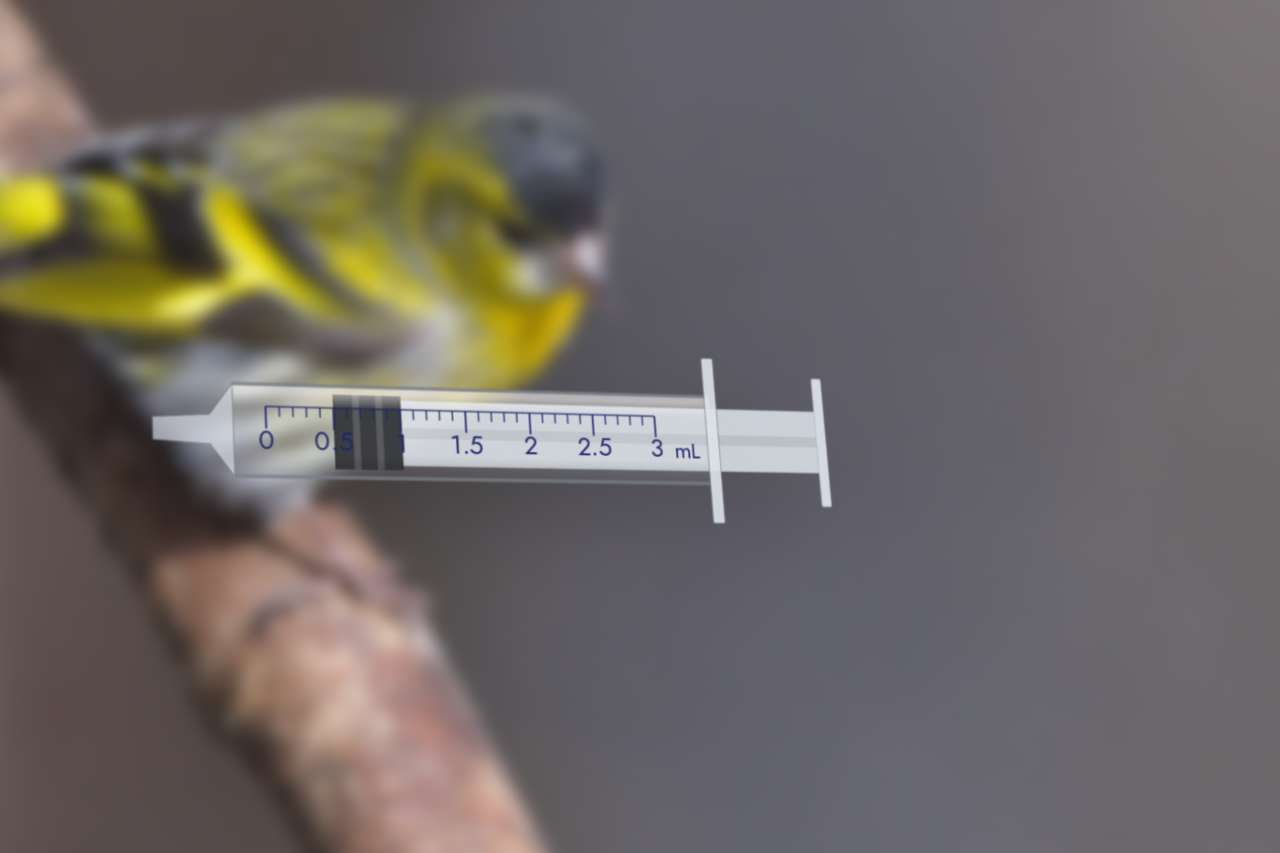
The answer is value=0.5 unit=mL
